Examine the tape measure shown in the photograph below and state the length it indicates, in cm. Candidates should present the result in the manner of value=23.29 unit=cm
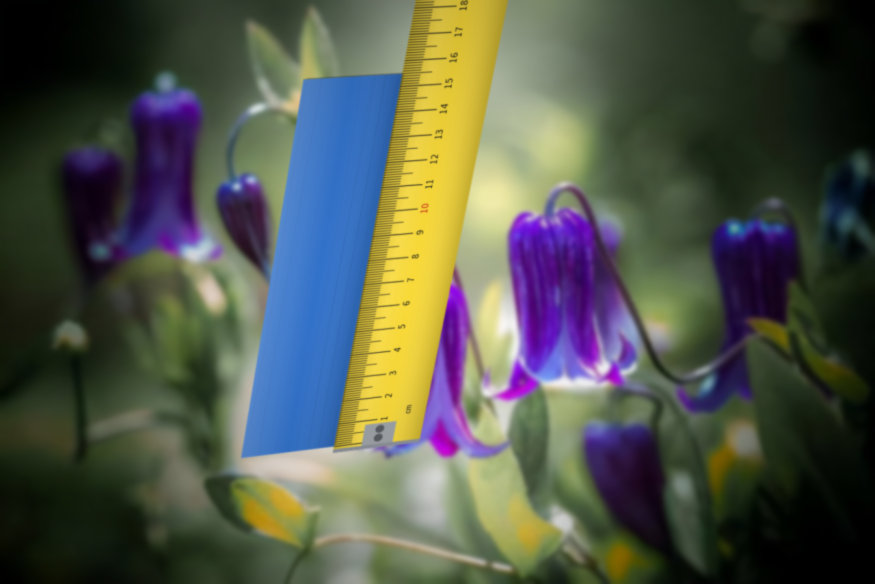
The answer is value=15.5 unit=cm
